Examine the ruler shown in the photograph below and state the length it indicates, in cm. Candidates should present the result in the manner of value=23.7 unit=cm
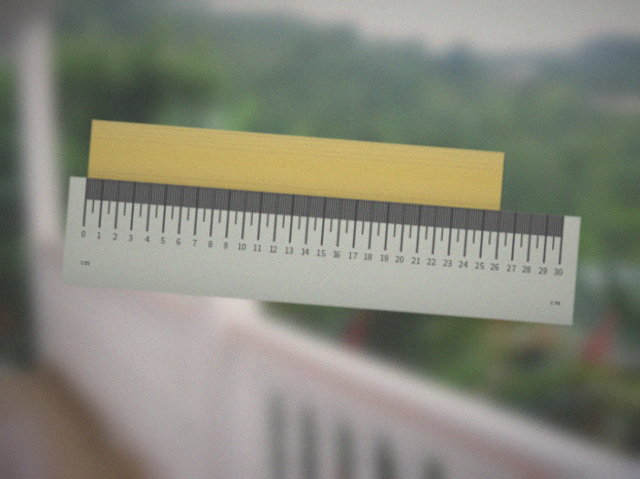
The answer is value=26 unit=cm
